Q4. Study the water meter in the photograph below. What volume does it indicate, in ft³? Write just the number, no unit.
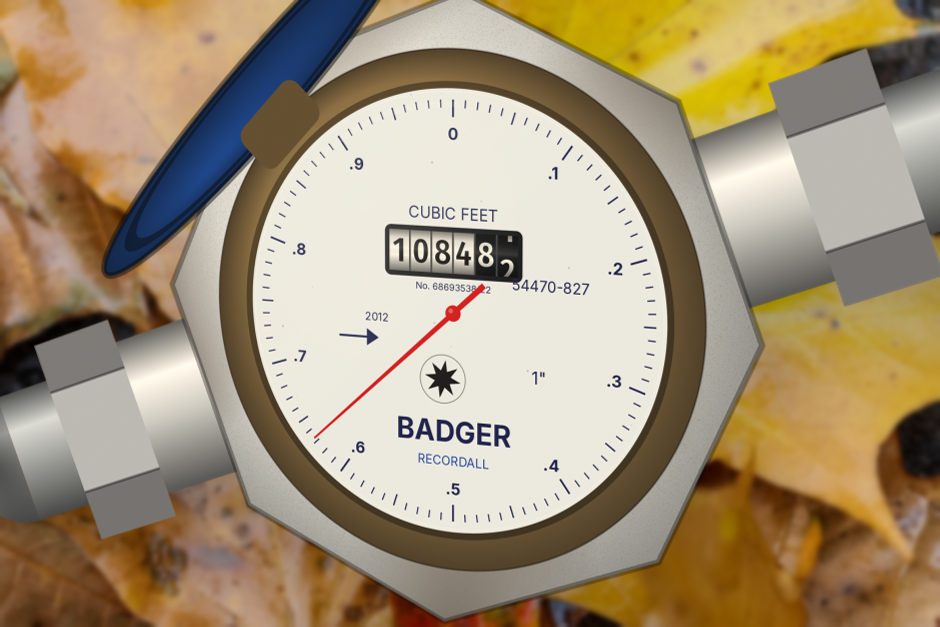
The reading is 108481.63
